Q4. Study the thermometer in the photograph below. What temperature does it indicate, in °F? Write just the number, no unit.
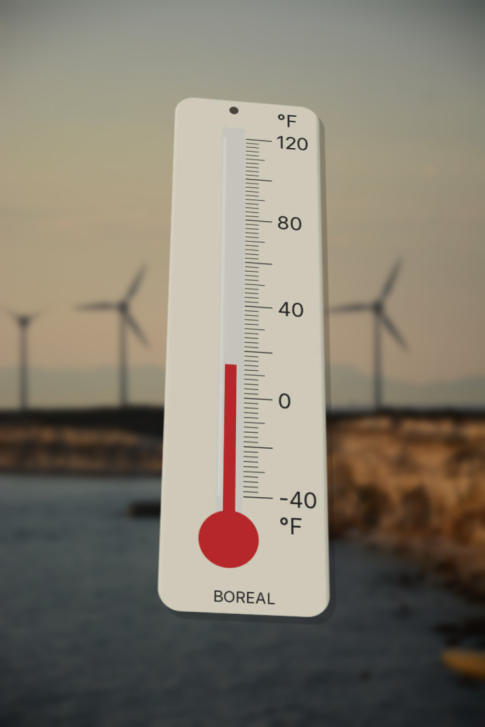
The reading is 14
